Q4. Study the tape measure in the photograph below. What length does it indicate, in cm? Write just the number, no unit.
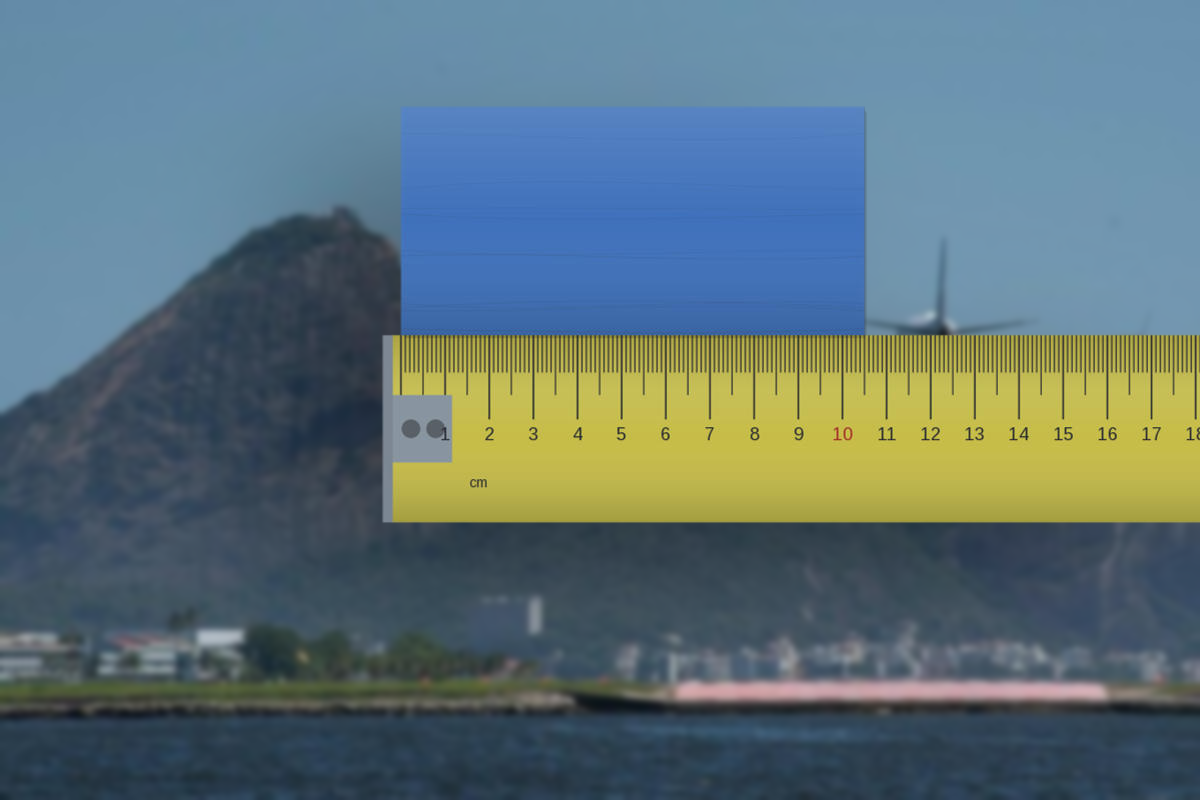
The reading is 10.5
